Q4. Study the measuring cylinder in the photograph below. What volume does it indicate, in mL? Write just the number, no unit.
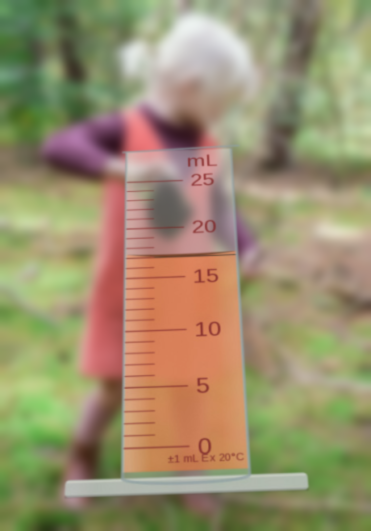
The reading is 17
